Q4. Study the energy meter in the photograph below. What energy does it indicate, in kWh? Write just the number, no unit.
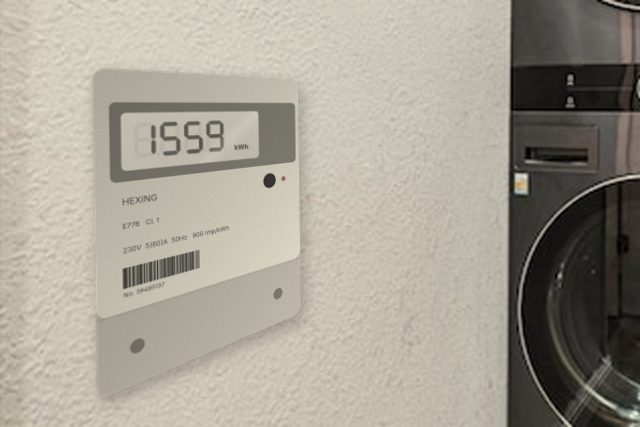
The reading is 1559
